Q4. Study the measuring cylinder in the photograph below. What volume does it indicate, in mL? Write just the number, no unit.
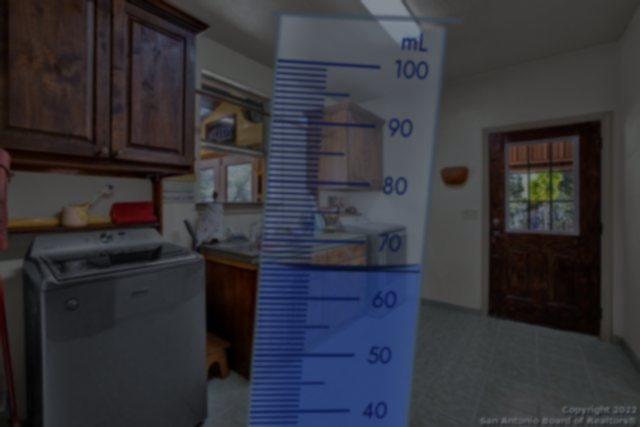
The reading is 65
